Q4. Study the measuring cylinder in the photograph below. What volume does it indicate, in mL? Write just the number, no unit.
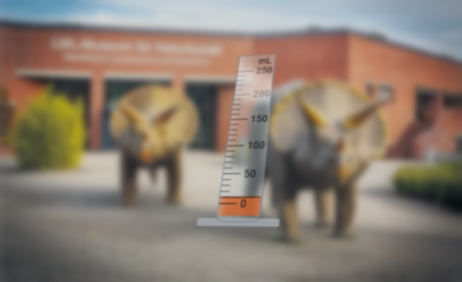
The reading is 10
